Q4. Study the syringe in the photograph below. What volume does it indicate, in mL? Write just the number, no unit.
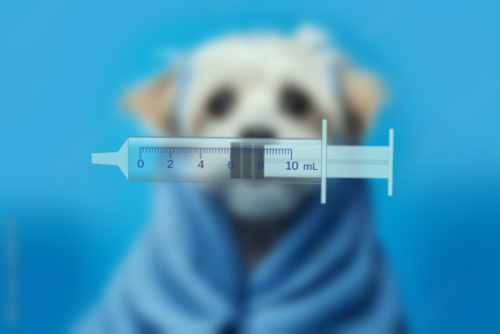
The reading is 6
